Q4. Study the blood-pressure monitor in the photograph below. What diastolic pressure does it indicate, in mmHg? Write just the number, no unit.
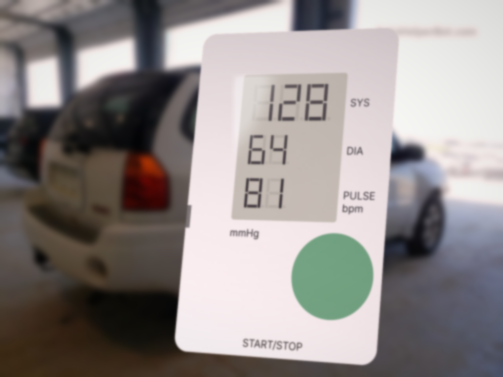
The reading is 64
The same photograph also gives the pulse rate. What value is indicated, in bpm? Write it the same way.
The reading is 81
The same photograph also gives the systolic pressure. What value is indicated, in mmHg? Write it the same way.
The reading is 128
